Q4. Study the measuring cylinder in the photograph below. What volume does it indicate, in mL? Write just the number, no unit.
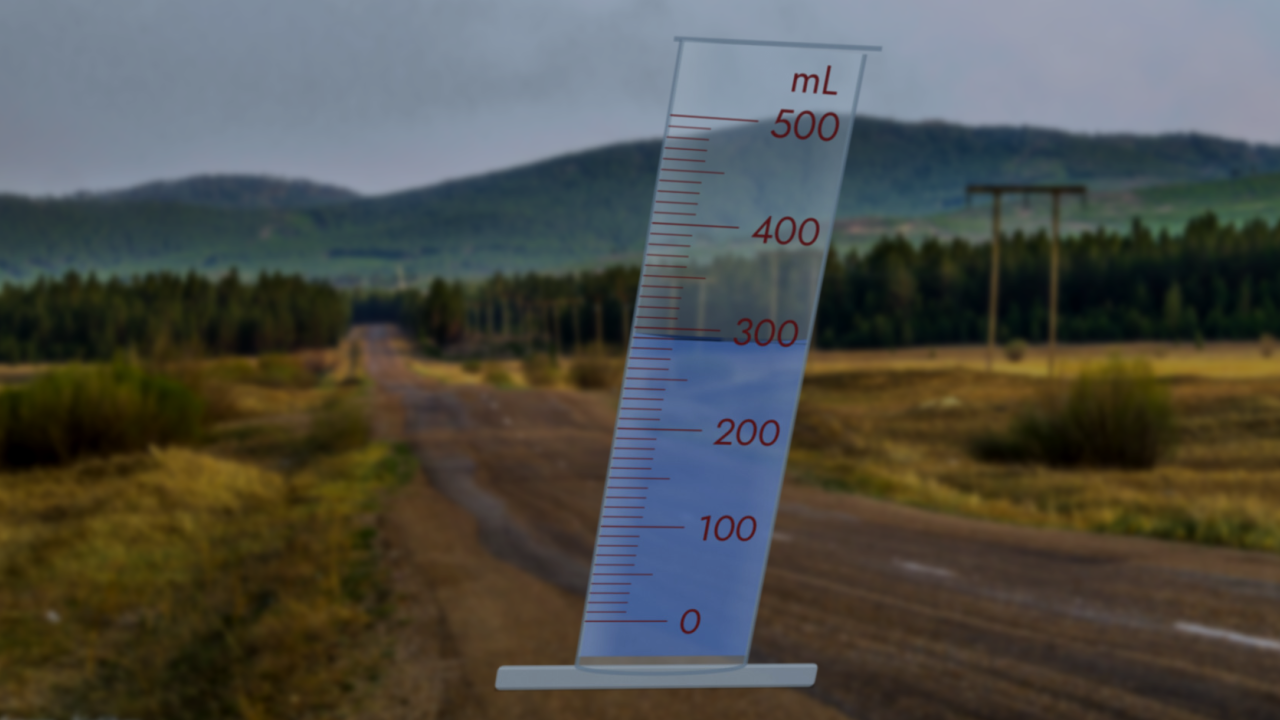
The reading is 290
